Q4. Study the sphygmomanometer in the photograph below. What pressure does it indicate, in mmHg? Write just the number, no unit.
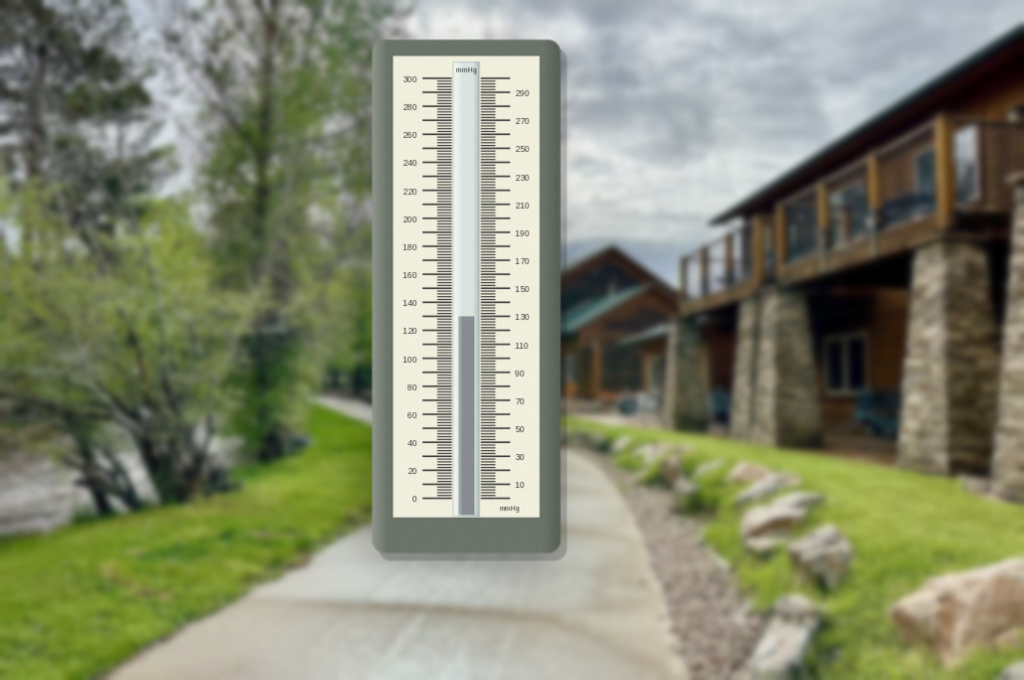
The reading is 130
